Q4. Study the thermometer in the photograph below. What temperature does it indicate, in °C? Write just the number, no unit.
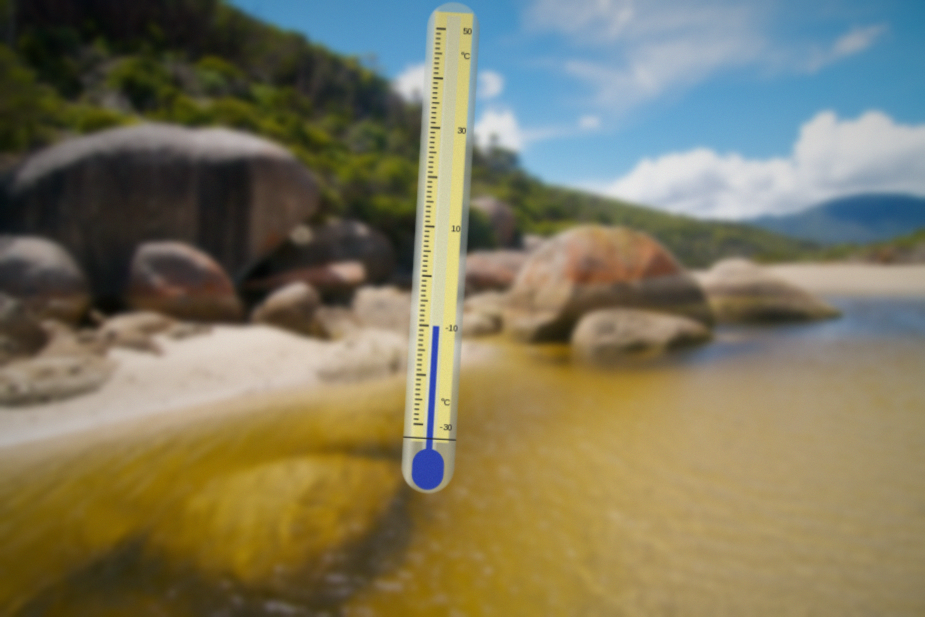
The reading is -10
